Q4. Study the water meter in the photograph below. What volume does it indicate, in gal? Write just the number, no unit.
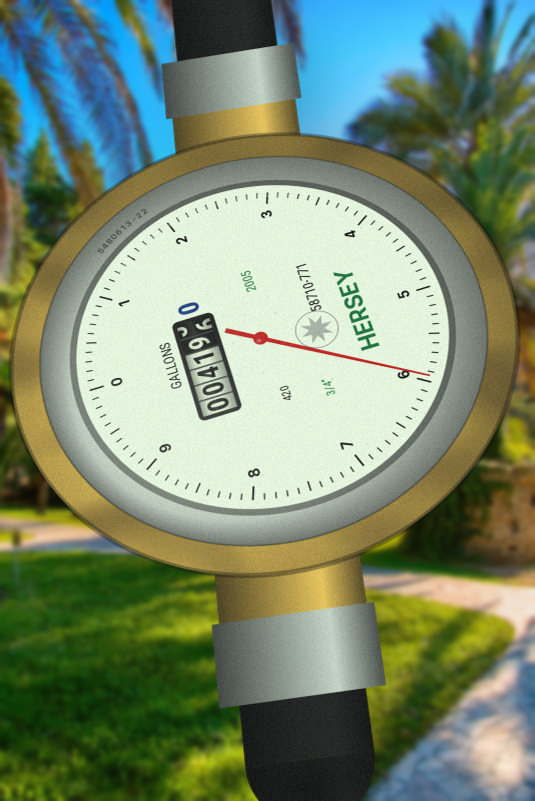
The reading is 41955.9
